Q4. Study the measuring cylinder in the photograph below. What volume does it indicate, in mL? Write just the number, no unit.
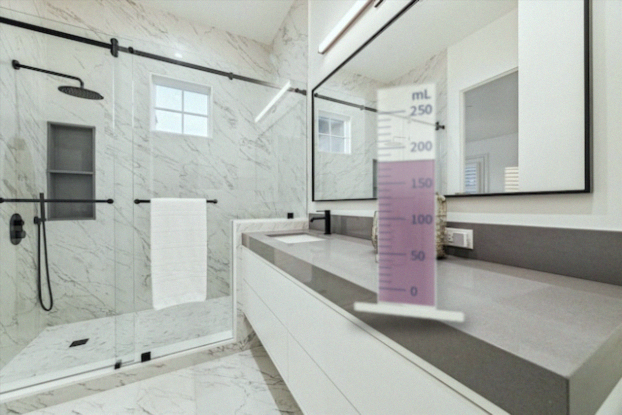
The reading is 180
